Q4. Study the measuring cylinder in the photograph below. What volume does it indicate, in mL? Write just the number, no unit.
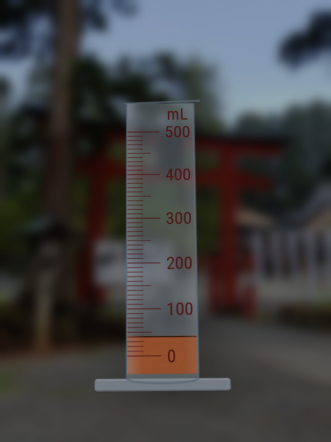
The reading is 40
